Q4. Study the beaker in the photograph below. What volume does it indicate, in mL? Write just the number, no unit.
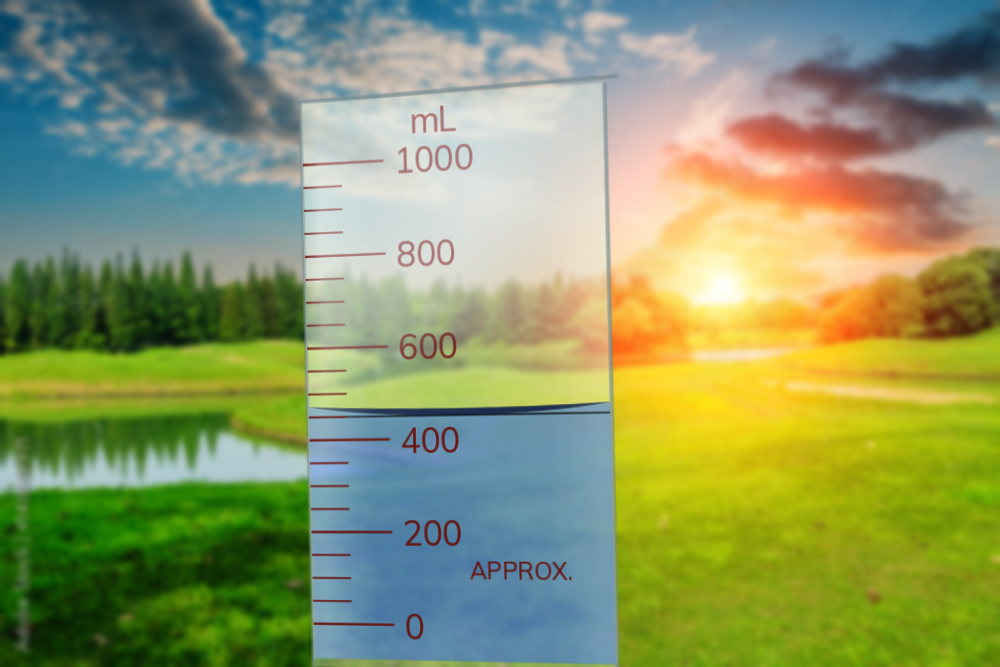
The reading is 450
